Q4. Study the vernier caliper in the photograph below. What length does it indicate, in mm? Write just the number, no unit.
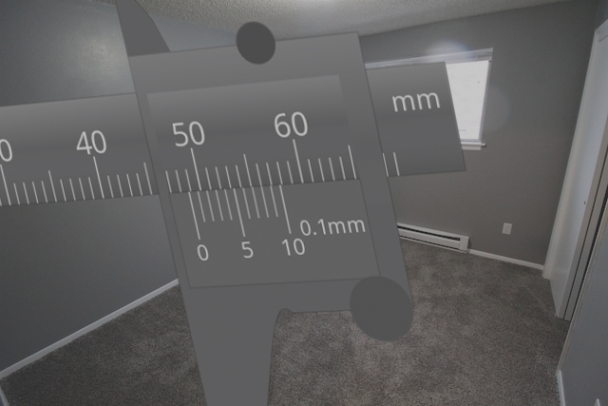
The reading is 48.8
